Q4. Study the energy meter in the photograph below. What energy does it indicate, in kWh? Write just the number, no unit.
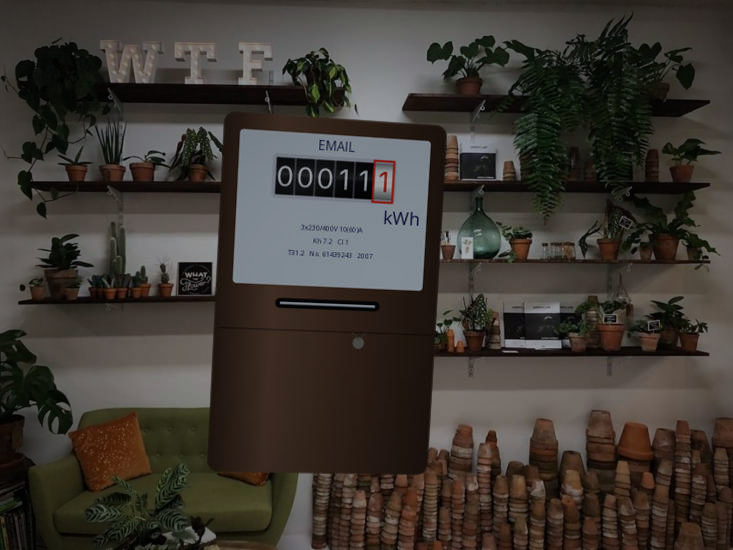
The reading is 11.1
